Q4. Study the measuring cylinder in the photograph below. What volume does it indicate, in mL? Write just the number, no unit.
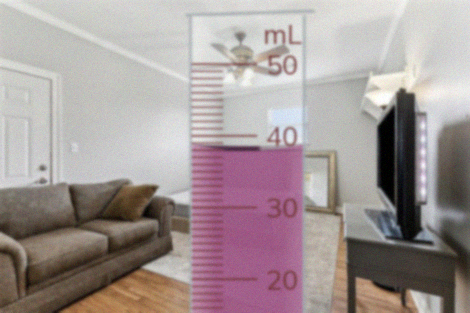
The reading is 38
